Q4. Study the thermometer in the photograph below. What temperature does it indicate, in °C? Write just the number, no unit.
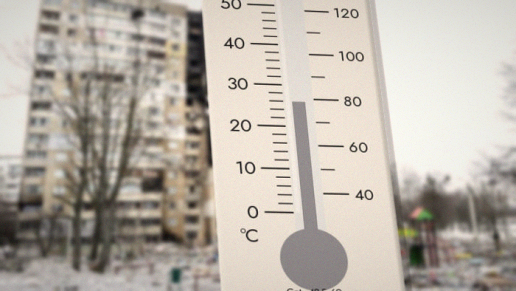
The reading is 26
